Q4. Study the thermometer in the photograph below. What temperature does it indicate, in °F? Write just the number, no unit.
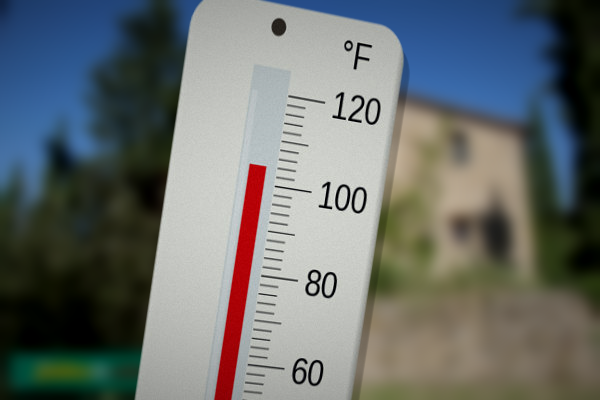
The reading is 104
